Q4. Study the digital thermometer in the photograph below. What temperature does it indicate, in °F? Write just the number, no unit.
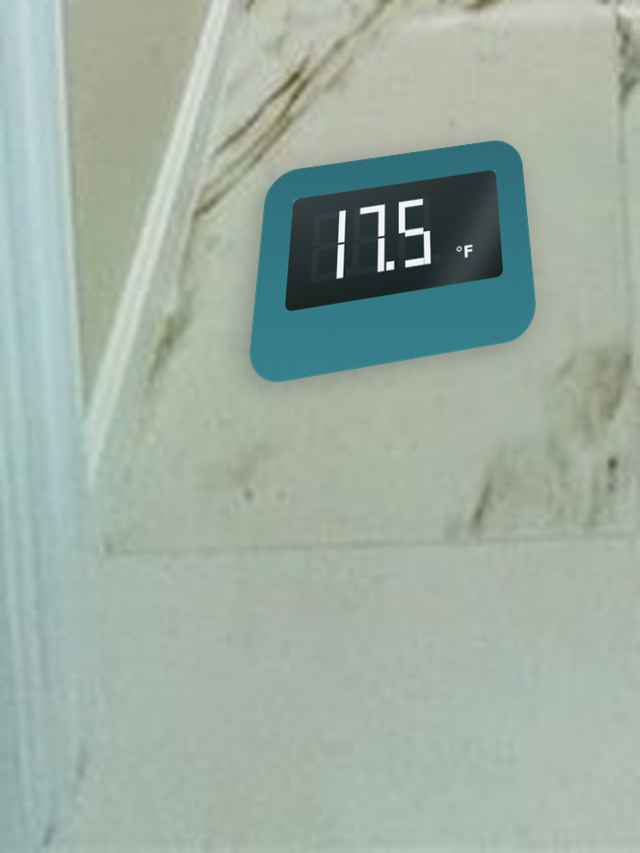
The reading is 17.5
